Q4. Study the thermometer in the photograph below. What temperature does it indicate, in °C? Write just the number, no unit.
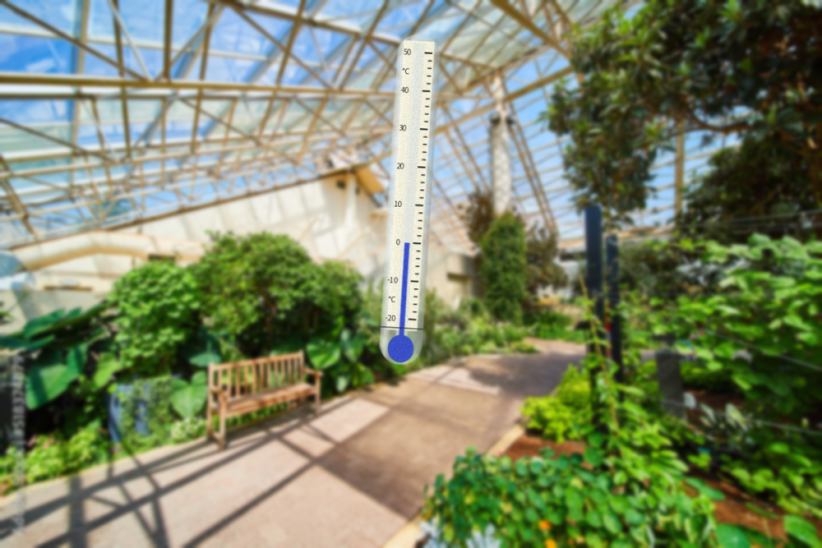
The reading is 0
